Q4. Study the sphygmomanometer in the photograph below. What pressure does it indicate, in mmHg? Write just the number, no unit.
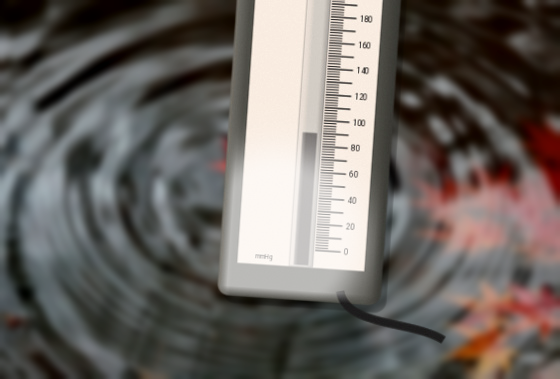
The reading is 90
